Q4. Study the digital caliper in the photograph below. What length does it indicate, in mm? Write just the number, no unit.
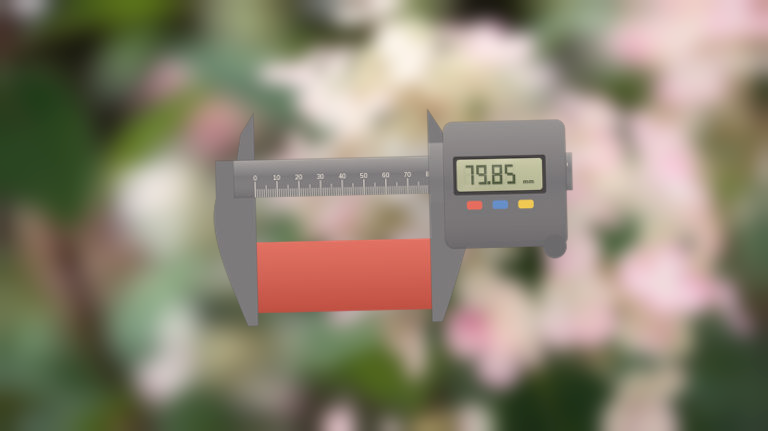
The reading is 79.85
